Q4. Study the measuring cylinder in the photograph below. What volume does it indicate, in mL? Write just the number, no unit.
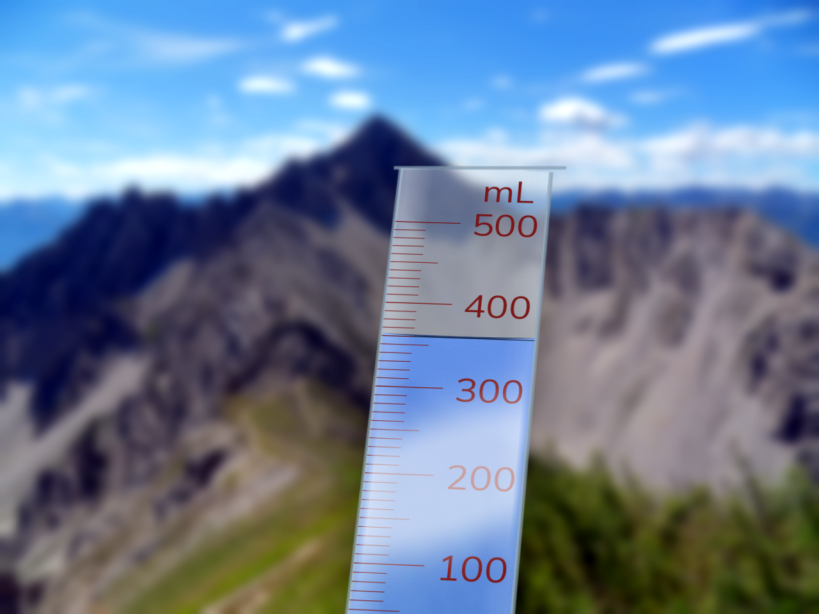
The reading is 360
